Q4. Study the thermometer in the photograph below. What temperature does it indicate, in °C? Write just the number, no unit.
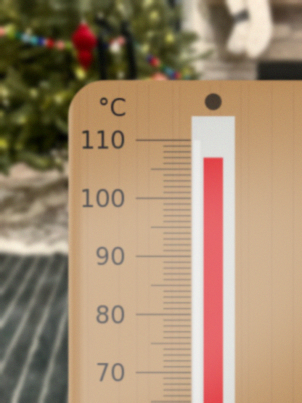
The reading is 107
